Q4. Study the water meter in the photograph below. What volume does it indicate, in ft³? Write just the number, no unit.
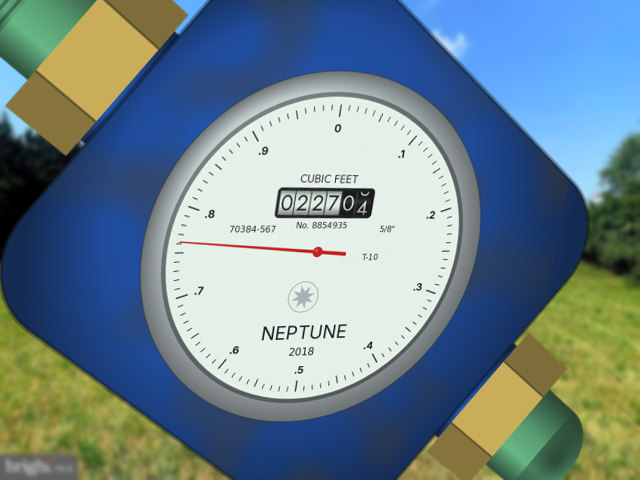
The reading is 22703.76
